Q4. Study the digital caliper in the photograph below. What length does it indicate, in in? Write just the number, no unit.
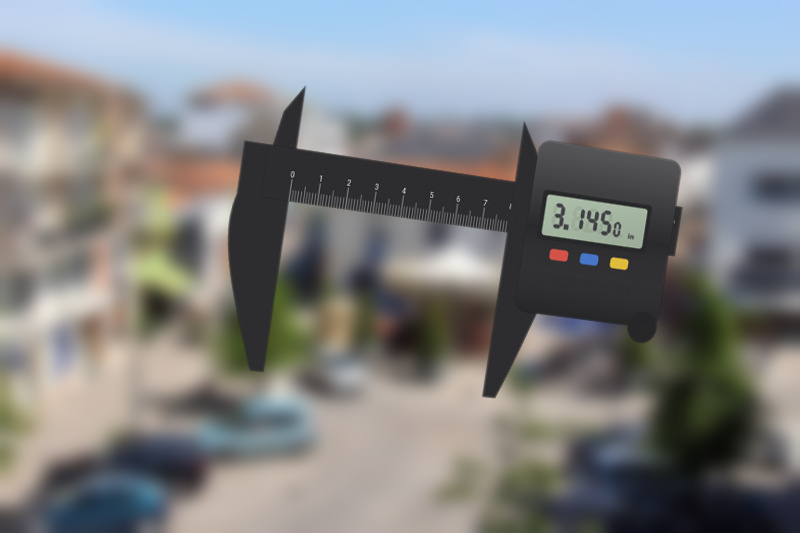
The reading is 3.1450
